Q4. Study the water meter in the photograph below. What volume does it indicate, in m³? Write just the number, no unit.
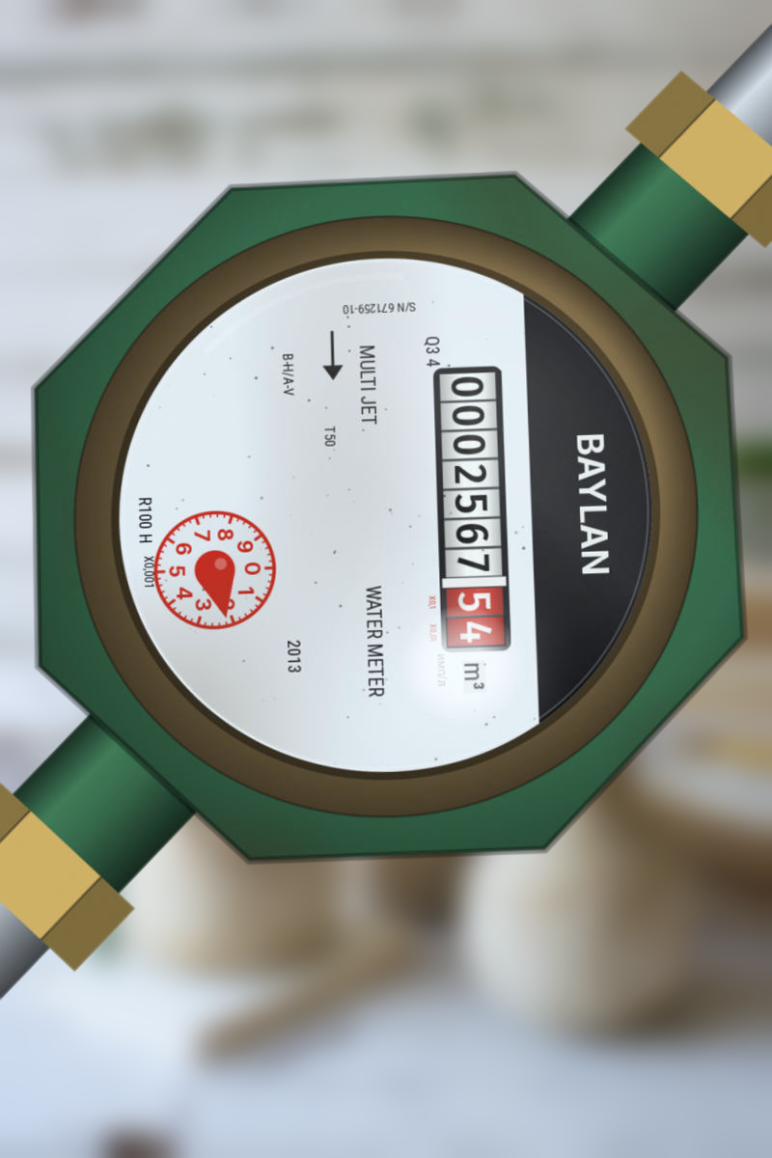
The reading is 2567.542
